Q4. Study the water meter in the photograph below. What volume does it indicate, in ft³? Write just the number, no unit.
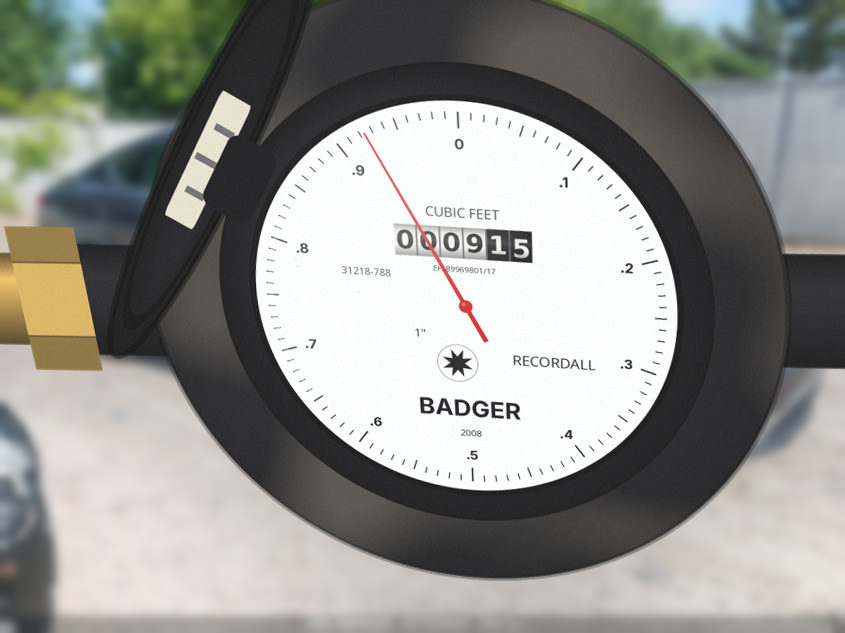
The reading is 914.92
